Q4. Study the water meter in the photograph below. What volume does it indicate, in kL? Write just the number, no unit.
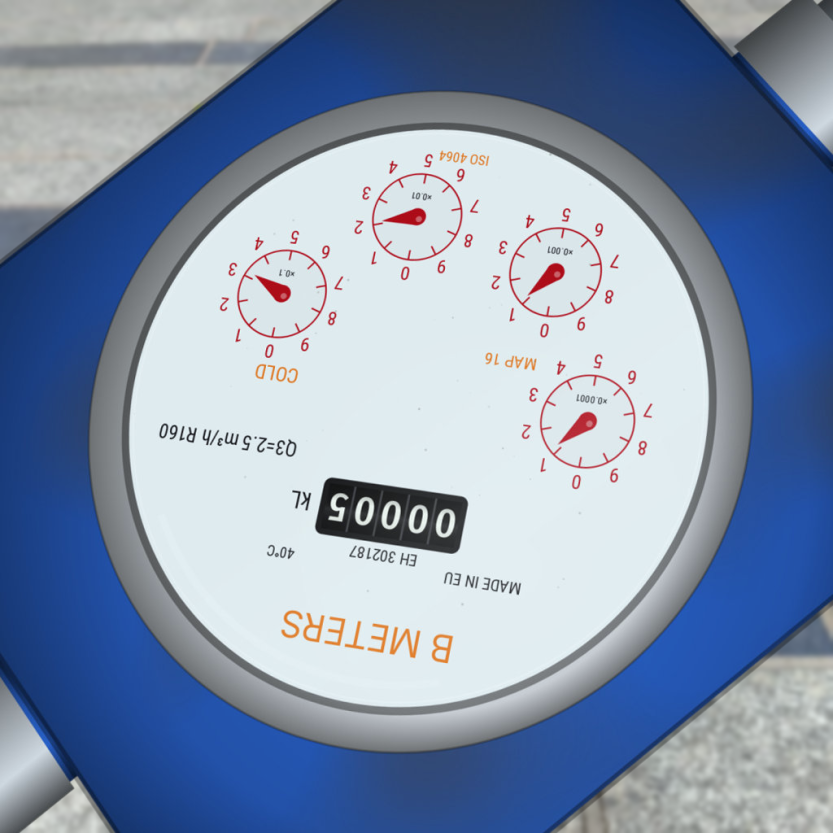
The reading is 5.3211
